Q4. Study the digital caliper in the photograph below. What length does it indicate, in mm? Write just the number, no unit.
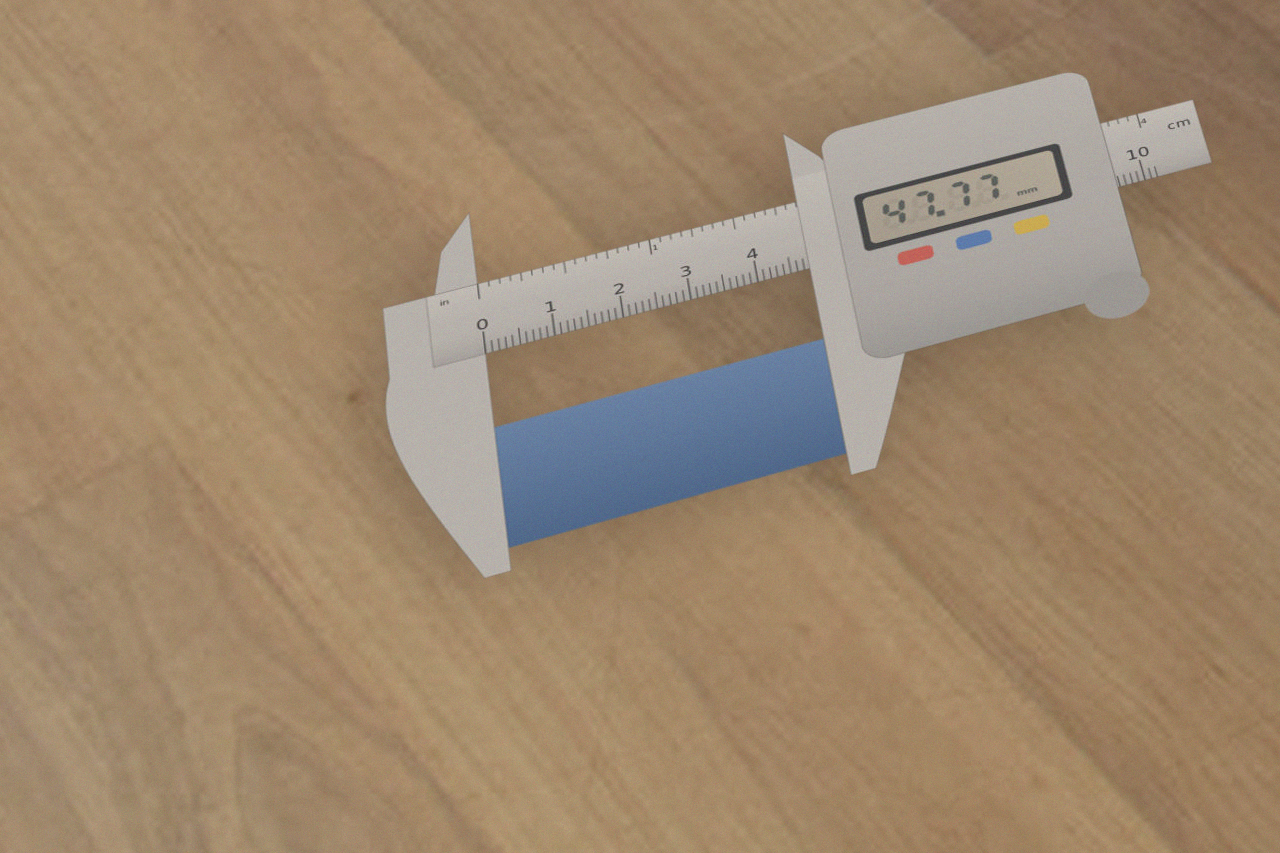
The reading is 47.77
